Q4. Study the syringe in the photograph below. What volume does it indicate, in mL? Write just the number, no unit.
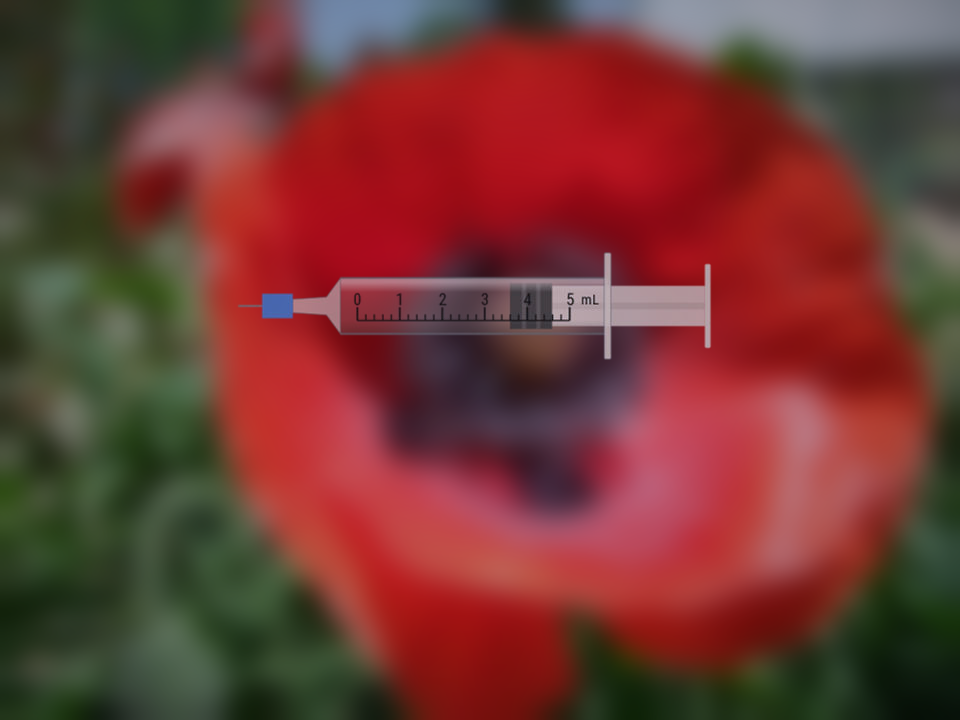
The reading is 3.6
